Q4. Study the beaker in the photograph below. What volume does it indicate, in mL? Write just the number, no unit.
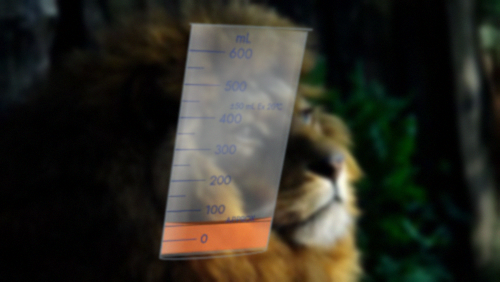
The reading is 50
